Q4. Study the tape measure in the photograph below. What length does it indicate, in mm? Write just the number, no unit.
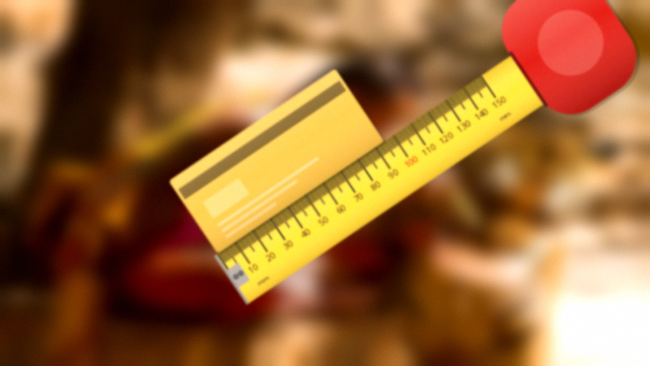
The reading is 95
